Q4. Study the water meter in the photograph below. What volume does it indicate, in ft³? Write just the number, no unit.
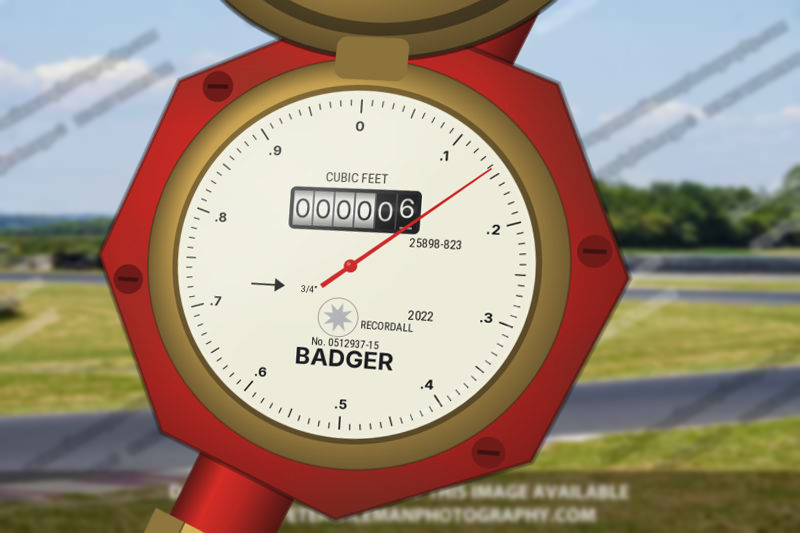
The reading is 6.14
